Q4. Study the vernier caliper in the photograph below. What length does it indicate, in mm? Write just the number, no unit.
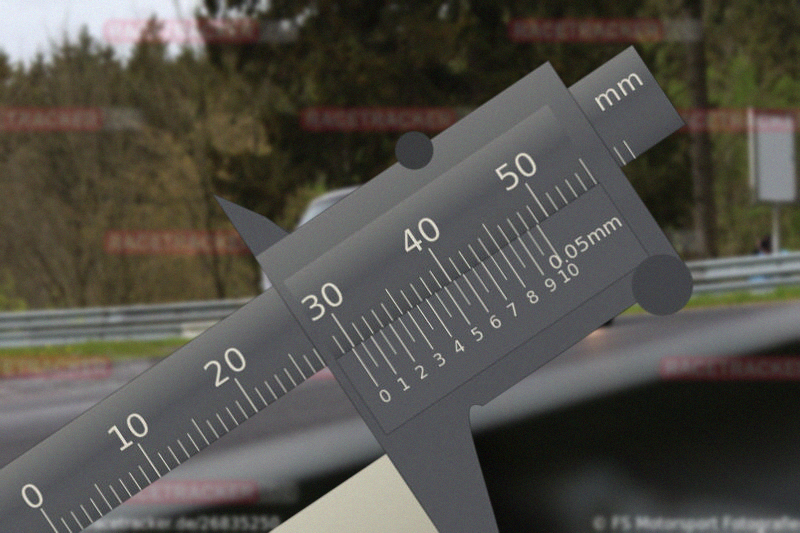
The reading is 29.8
